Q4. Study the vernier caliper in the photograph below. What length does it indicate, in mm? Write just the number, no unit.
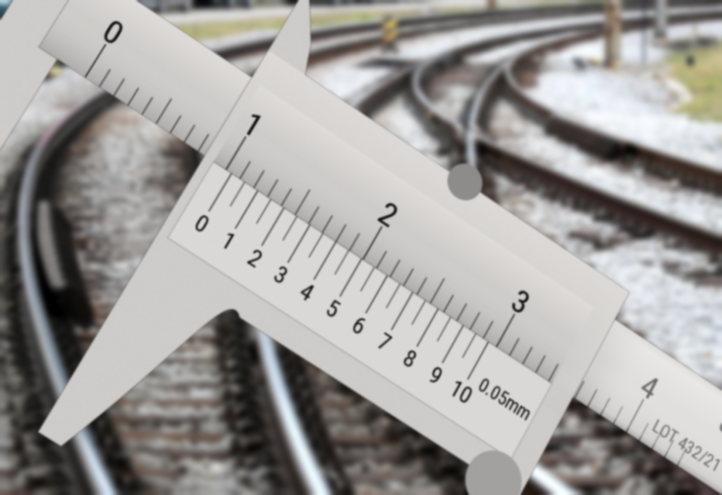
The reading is 10.4
